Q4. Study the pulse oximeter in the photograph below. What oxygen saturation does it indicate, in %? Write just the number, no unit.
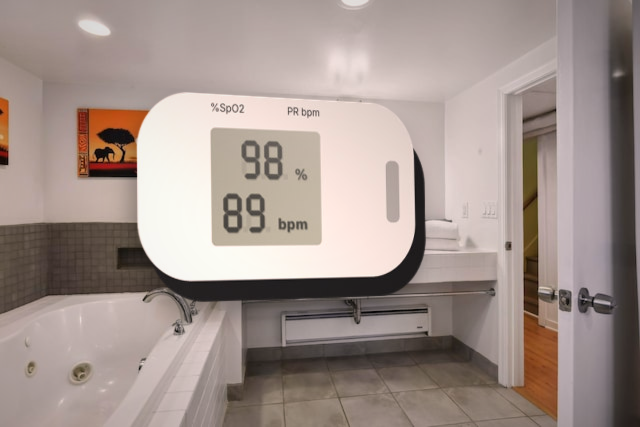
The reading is 98
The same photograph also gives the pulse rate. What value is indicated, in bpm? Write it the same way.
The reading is 89
